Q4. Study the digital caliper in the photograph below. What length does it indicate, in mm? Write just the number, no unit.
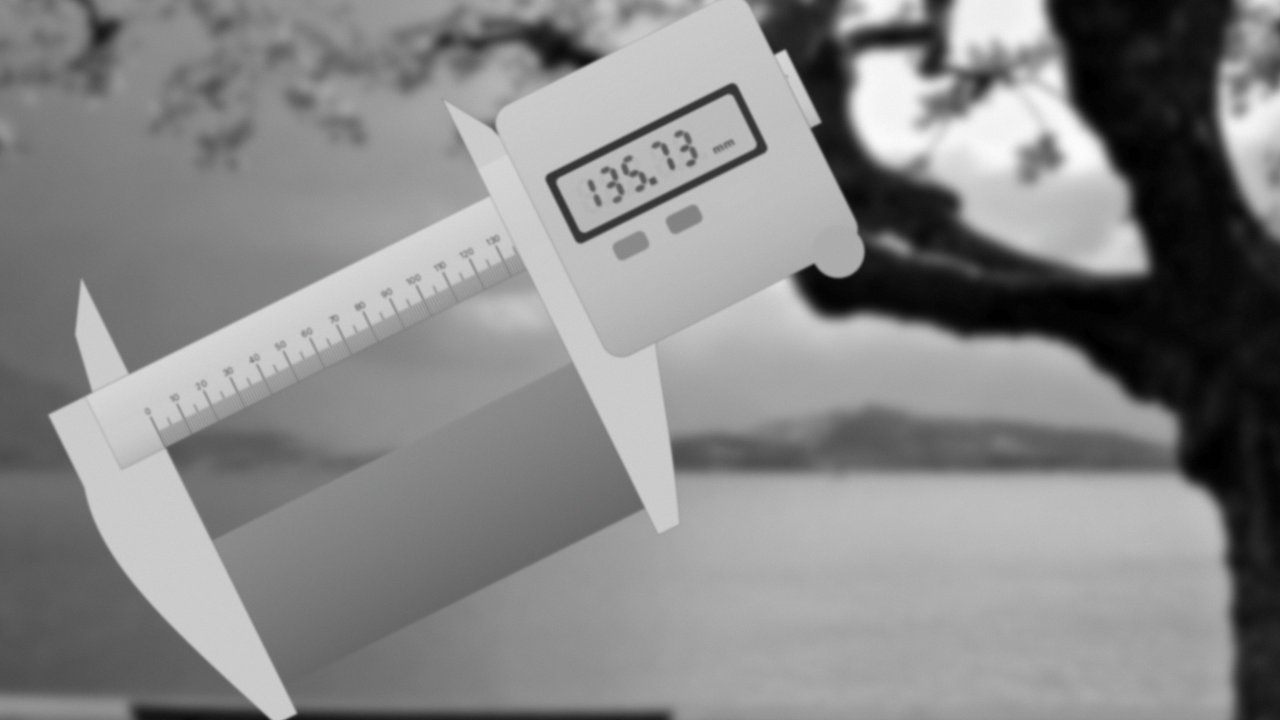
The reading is 135.73
